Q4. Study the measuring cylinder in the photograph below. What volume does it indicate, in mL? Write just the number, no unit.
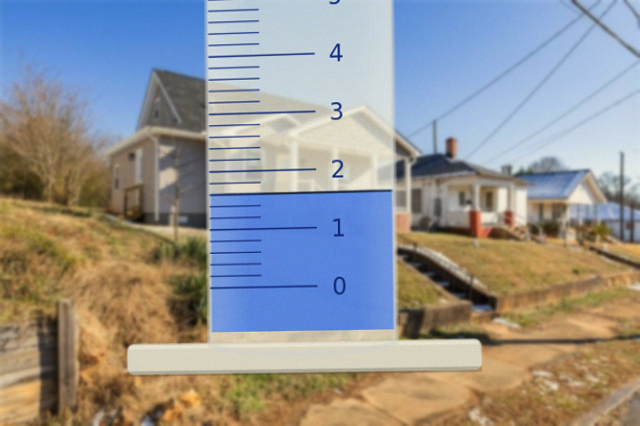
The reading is 1.6
